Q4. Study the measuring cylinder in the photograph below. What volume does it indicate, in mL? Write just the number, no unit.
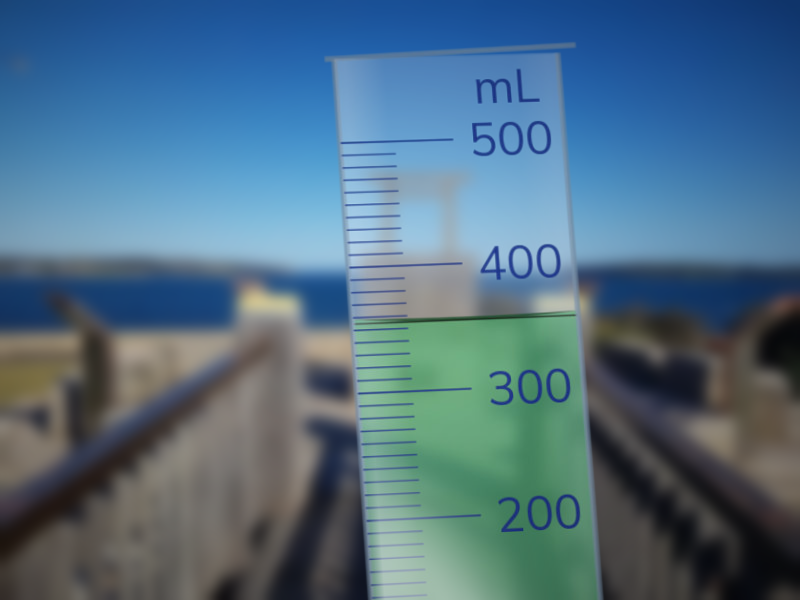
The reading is 355
